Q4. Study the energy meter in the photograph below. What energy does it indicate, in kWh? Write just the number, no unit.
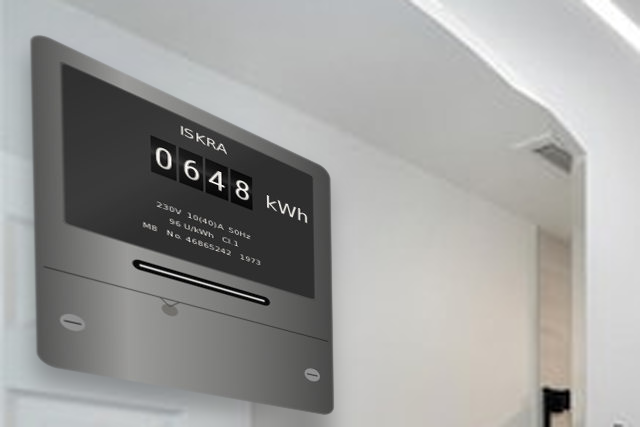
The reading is 648
